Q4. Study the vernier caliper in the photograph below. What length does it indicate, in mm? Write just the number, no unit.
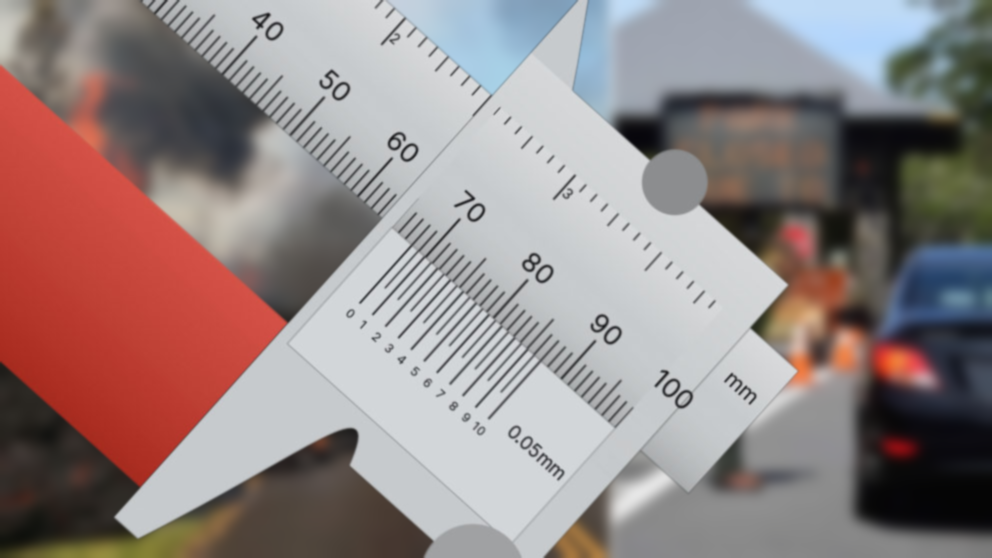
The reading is 68.0
